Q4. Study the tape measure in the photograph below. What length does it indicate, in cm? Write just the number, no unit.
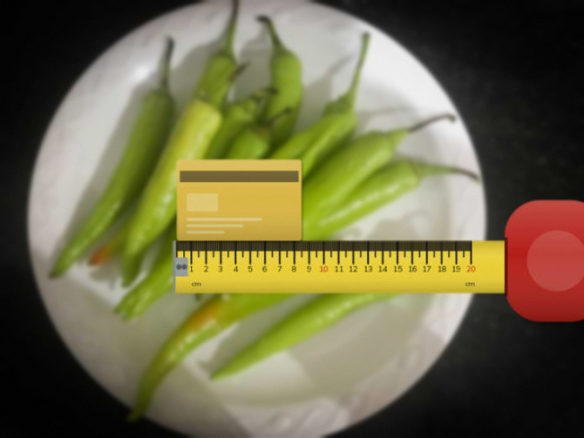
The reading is 8.5
